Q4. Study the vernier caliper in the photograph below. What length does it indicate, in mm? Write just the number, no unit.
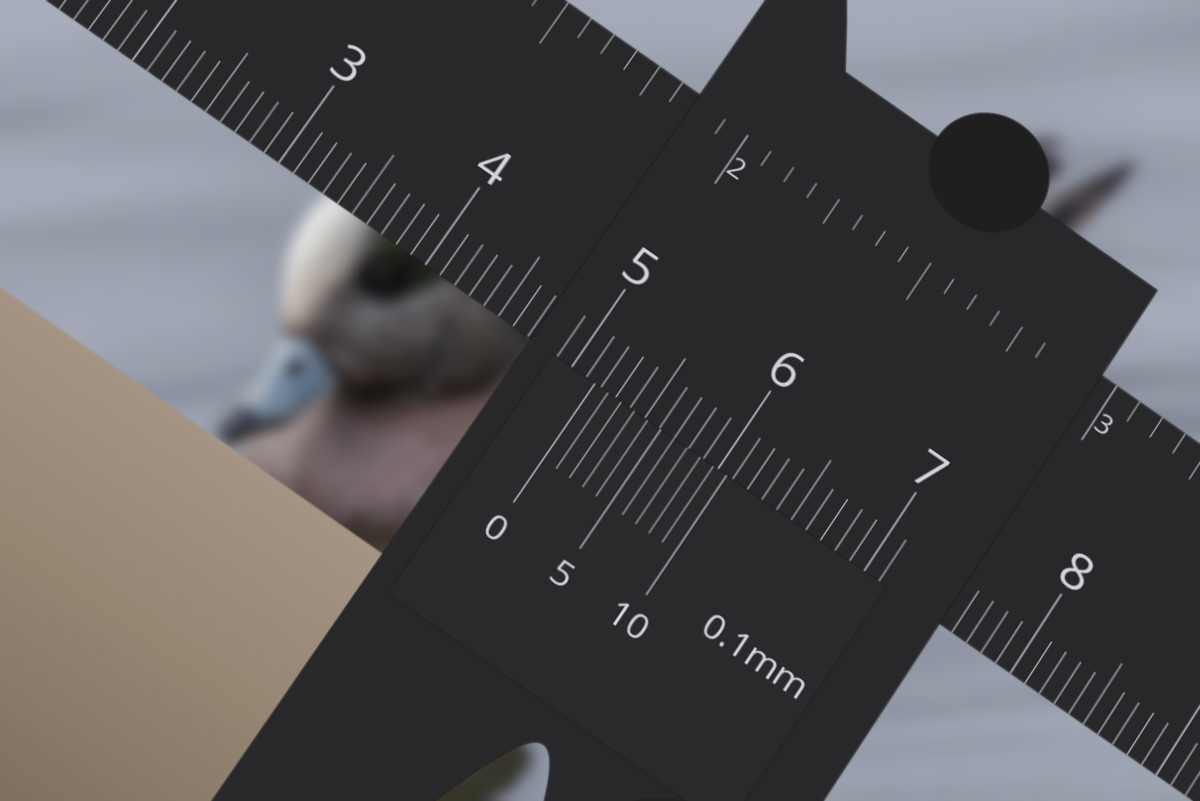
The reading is 51.6
